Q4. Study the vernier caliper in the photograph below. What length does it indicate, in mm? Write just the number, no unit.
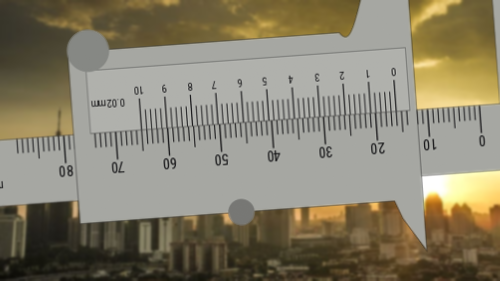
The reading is 16.0
